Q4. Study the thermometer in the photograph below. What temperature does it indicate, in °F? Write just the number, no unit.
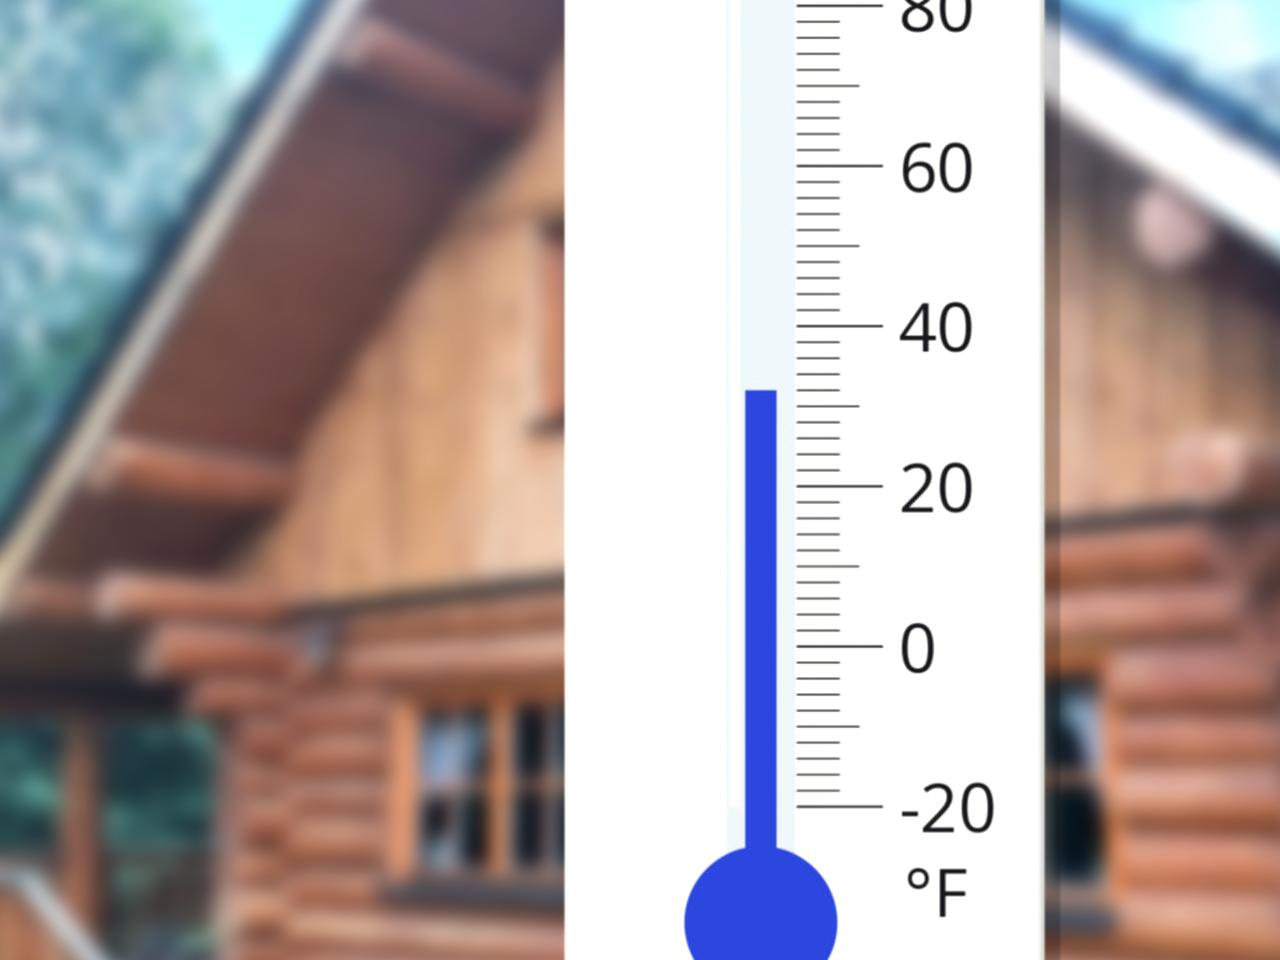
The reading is 32
